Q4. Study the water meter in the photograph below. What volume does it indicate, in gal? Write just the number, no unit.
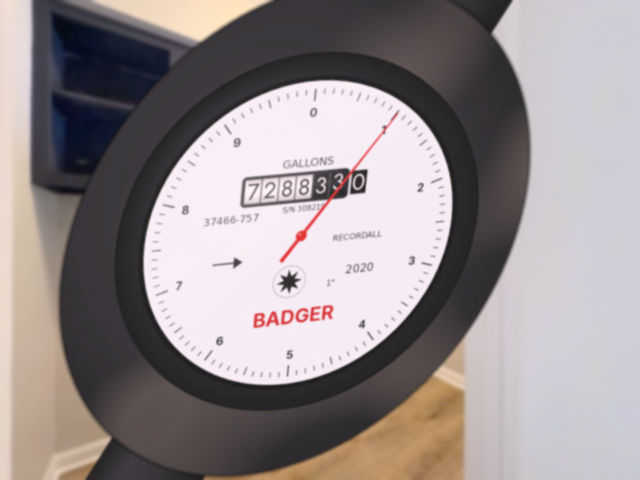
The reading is 7288331.0
